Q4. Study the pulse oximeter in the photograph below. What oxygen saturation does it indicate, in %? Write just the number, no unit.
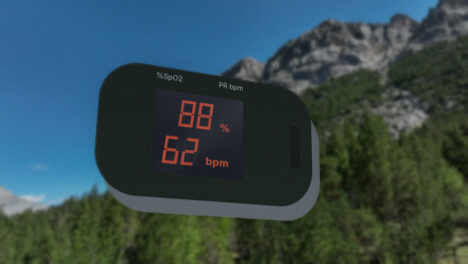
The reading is 88
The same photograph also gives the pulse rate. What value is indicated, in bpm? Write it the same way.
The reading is 62
